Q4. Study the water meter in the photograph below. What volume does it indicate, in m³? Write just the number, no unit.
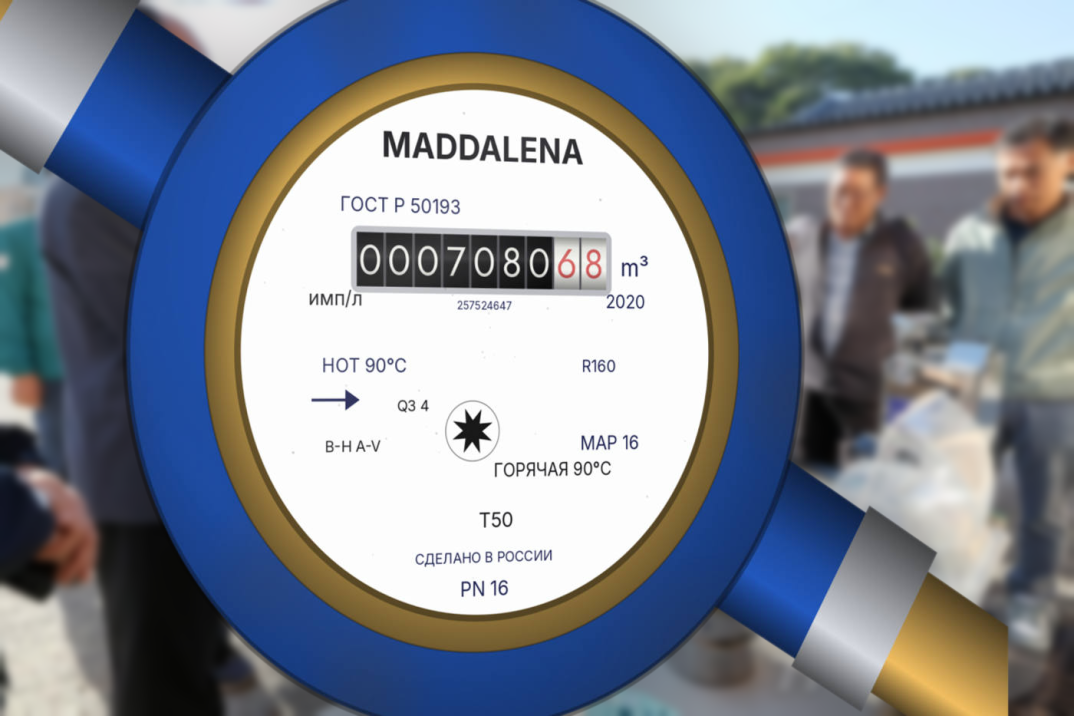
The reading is 7080.68
